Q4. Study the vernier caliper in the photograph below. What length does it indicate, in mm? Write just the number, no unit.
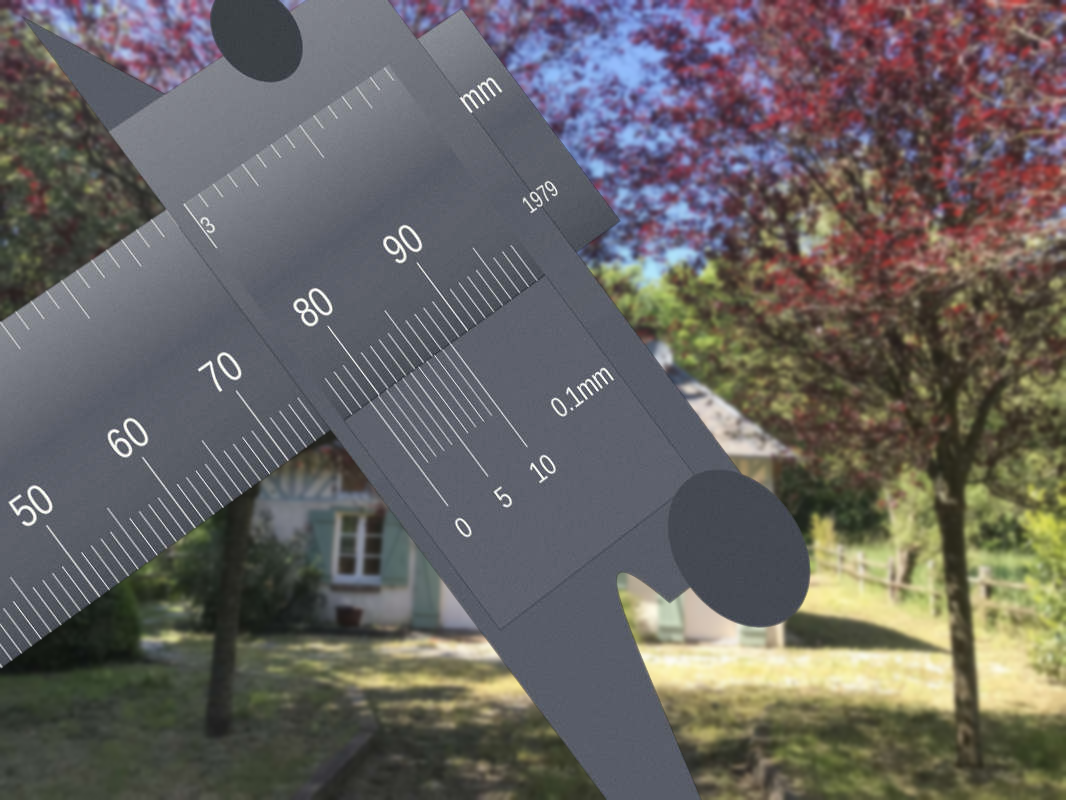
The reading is 79.0
